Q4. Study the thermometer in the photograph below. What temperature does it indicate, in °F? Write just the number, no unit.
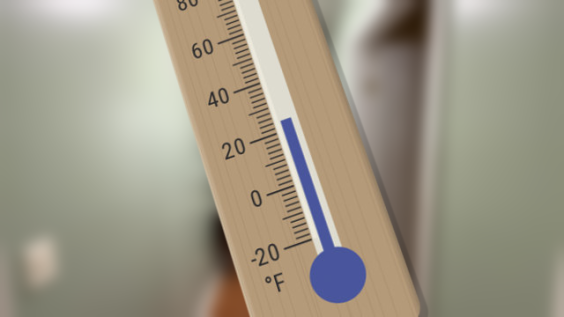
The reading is 24
